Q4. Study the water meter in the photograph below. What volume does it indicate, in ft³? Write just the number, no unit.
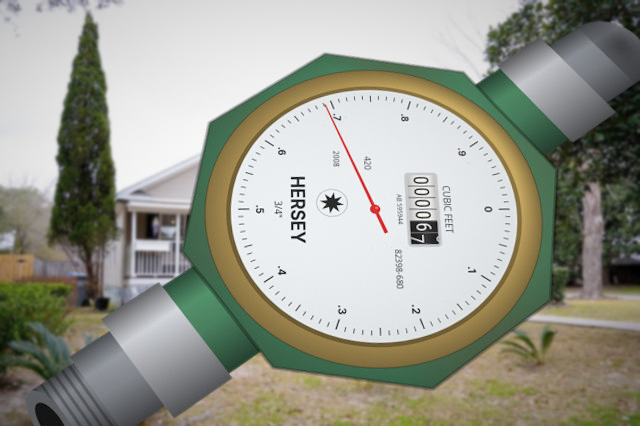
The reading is 66.69
